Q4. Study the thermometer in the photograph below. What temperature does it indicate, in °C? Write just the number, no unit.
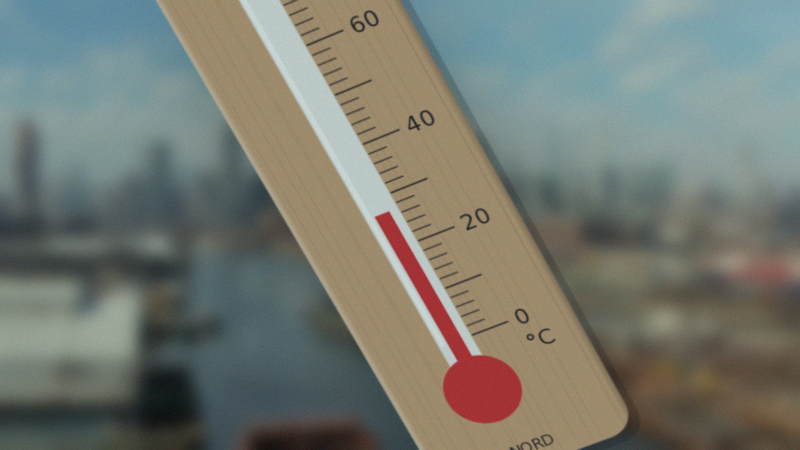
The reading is 27
